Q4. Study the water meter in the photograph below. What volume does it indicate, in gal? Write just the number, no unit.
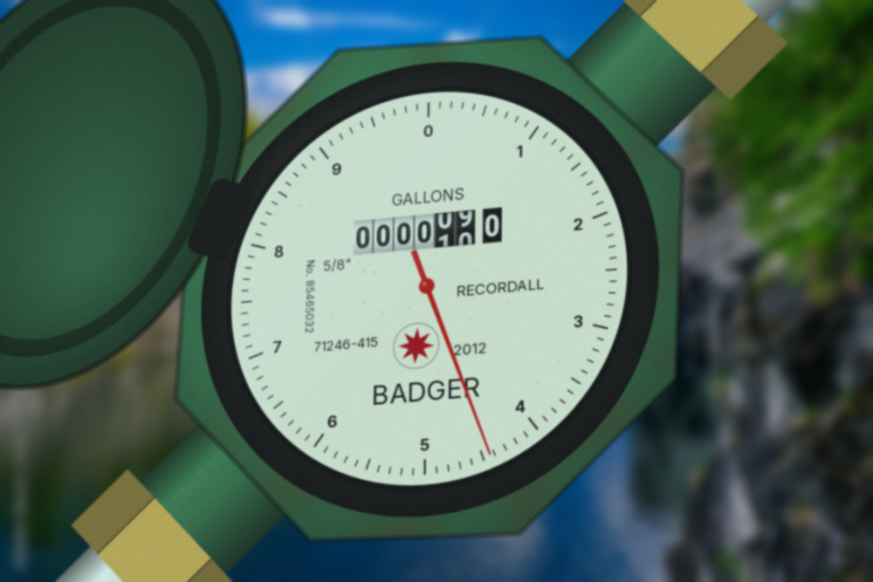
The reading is 94.4
